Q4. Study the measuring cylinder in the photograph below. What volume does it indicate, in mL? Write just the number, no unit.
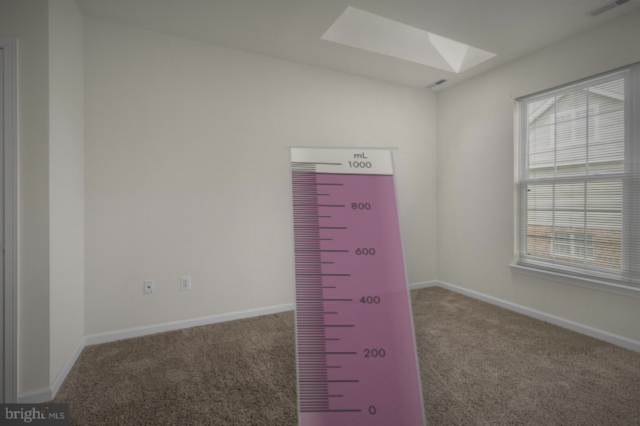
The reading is 950
